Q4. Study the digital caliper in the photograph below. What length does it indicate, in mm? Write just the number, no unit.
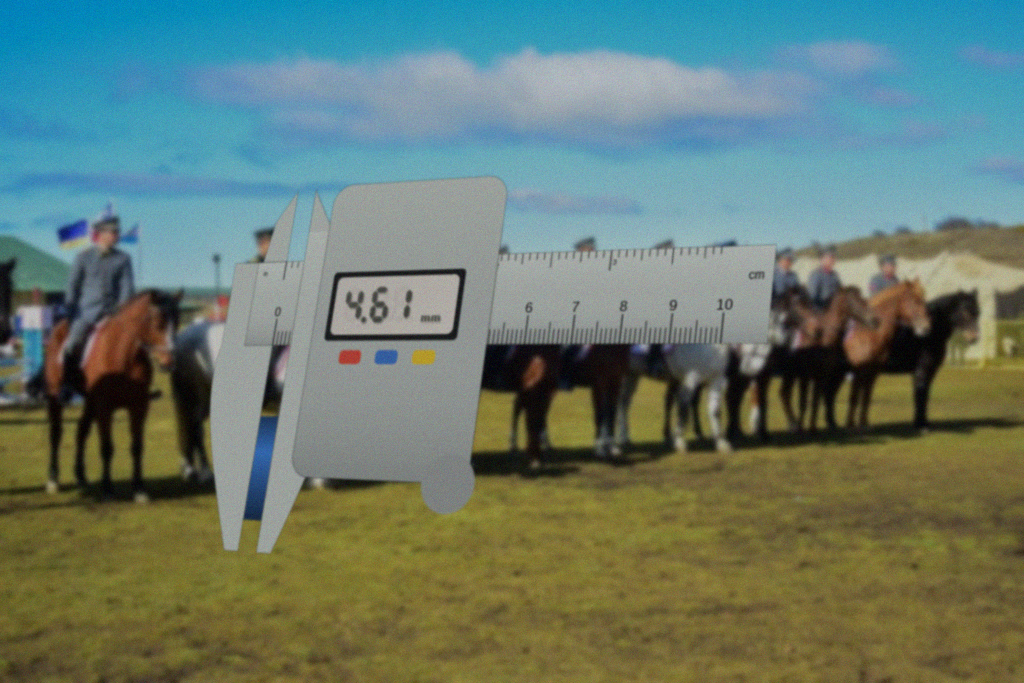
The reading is 4.61
